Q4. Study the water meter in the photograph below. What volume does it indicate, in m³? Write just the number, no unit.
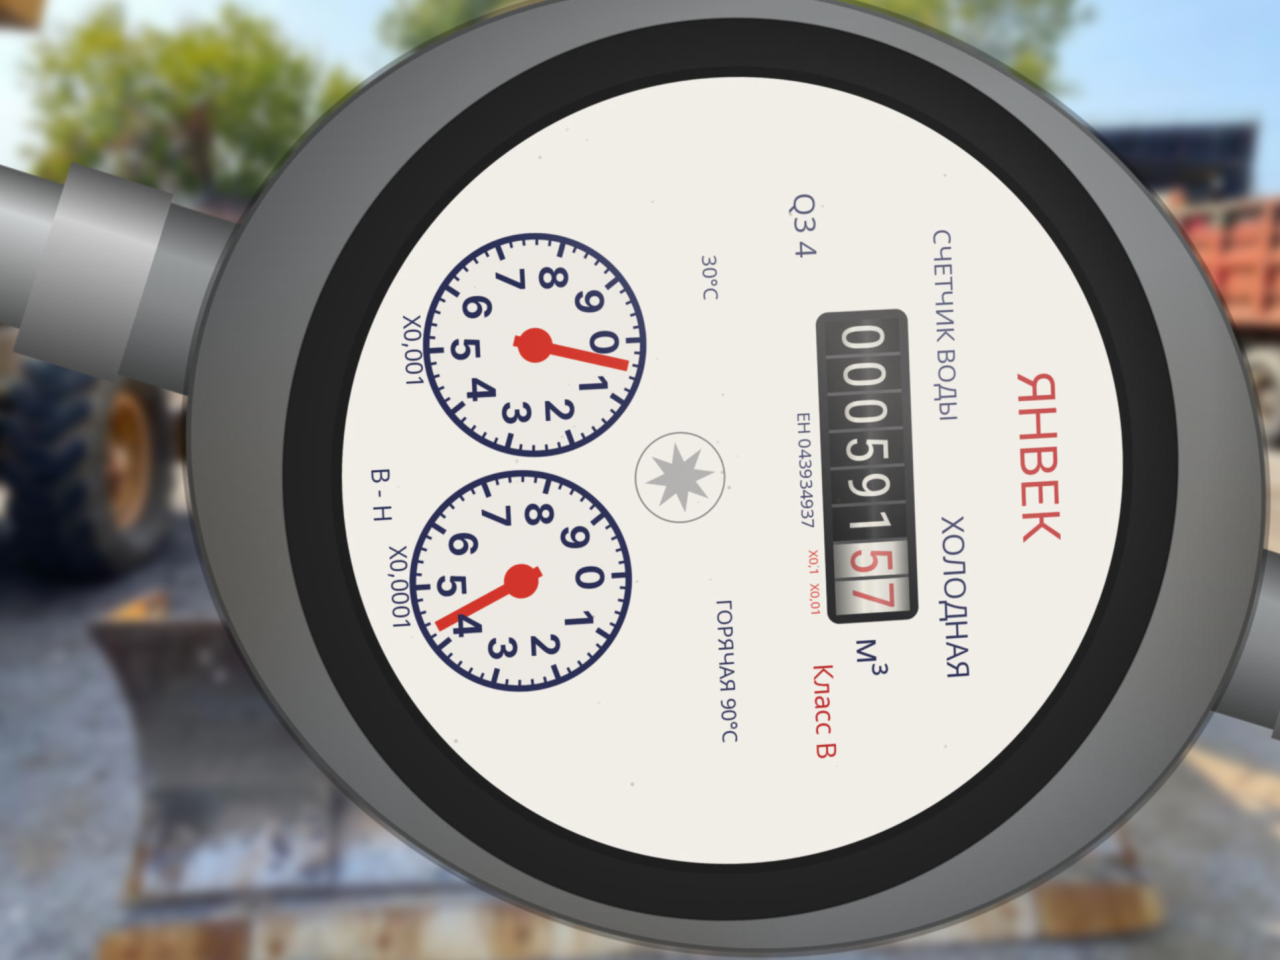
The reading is 591.5704
